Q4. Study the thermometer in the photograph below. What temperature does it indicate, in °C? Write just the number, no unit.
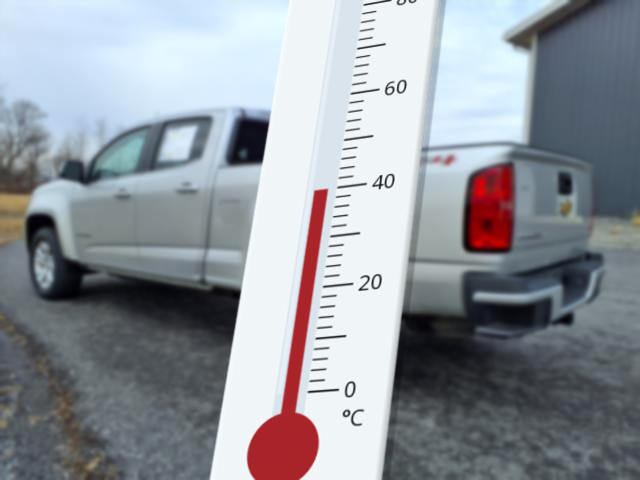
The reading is 40
